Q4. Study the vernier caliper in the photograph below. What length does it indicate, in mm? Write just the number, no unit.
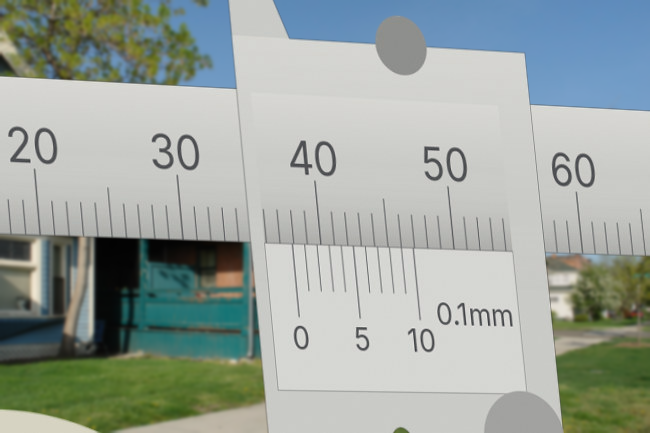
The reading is 37.9
